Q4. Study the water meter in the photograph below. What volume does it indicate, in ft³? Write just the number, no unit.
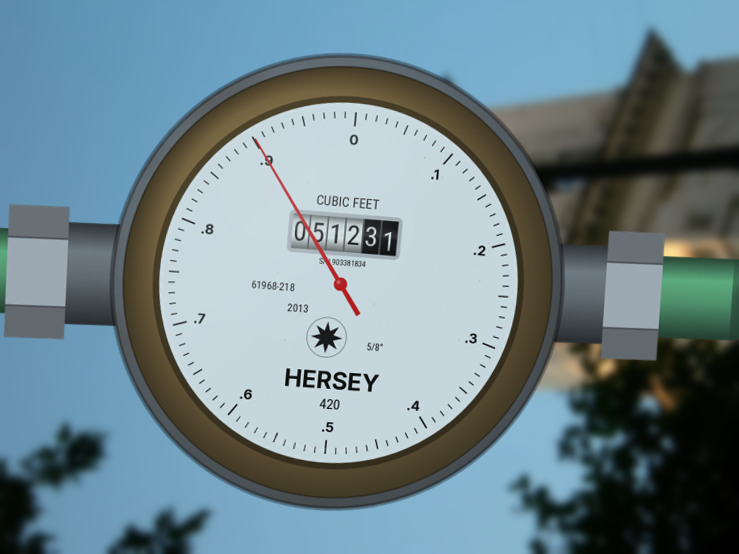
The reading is 51230.90
